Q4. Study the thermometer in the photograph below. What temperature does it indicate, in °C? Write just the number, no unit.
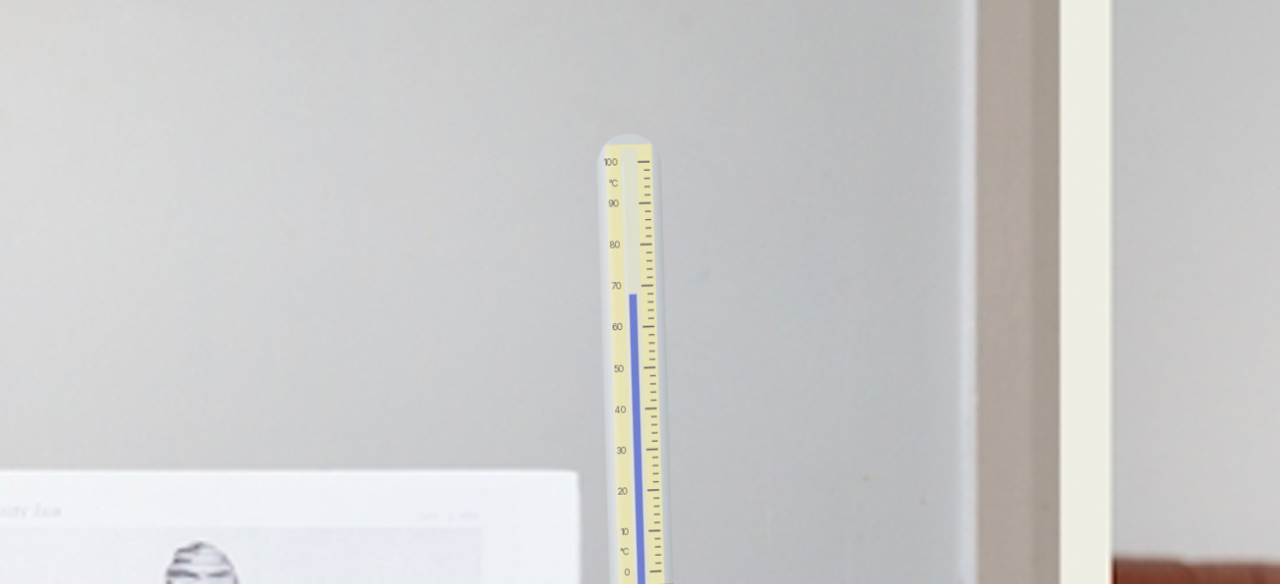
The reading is 68
